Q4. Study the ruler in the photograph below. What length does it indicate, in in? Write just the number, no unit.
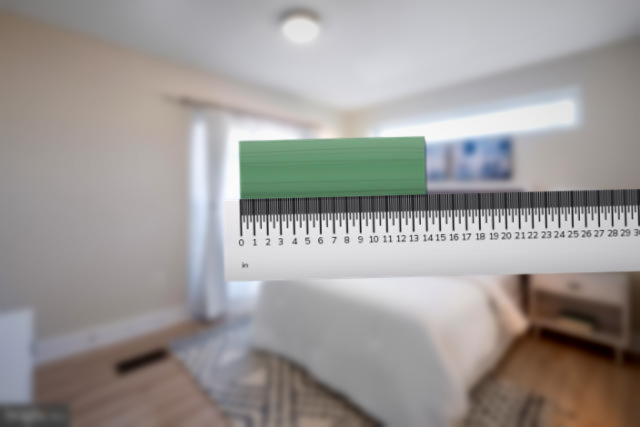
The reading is 14
